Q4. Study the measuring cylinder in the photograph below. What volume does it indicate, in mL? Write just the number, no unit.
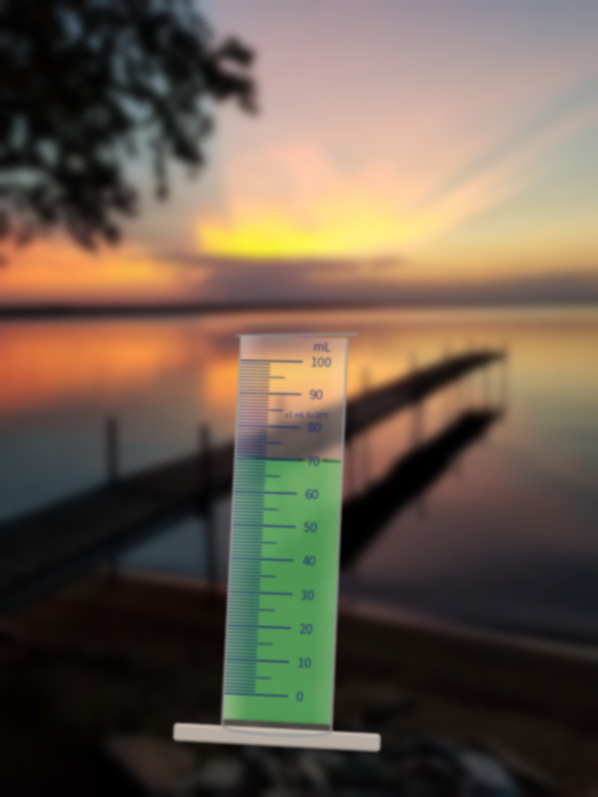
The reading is 70
